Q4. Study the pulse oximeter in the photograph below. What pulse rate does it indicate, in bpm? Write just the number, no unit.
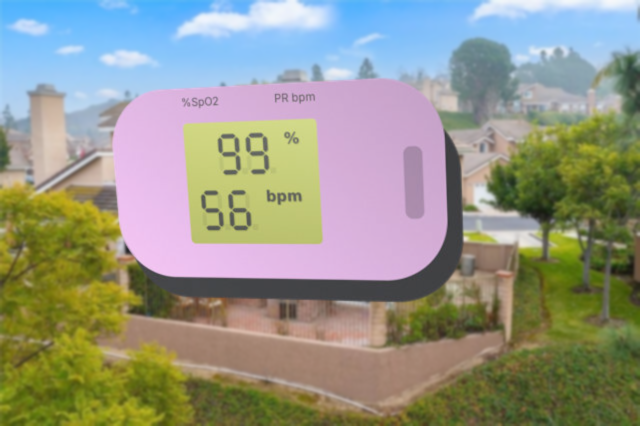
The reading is 56
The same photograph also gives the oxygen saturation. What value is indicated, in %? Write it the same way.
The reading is 99
